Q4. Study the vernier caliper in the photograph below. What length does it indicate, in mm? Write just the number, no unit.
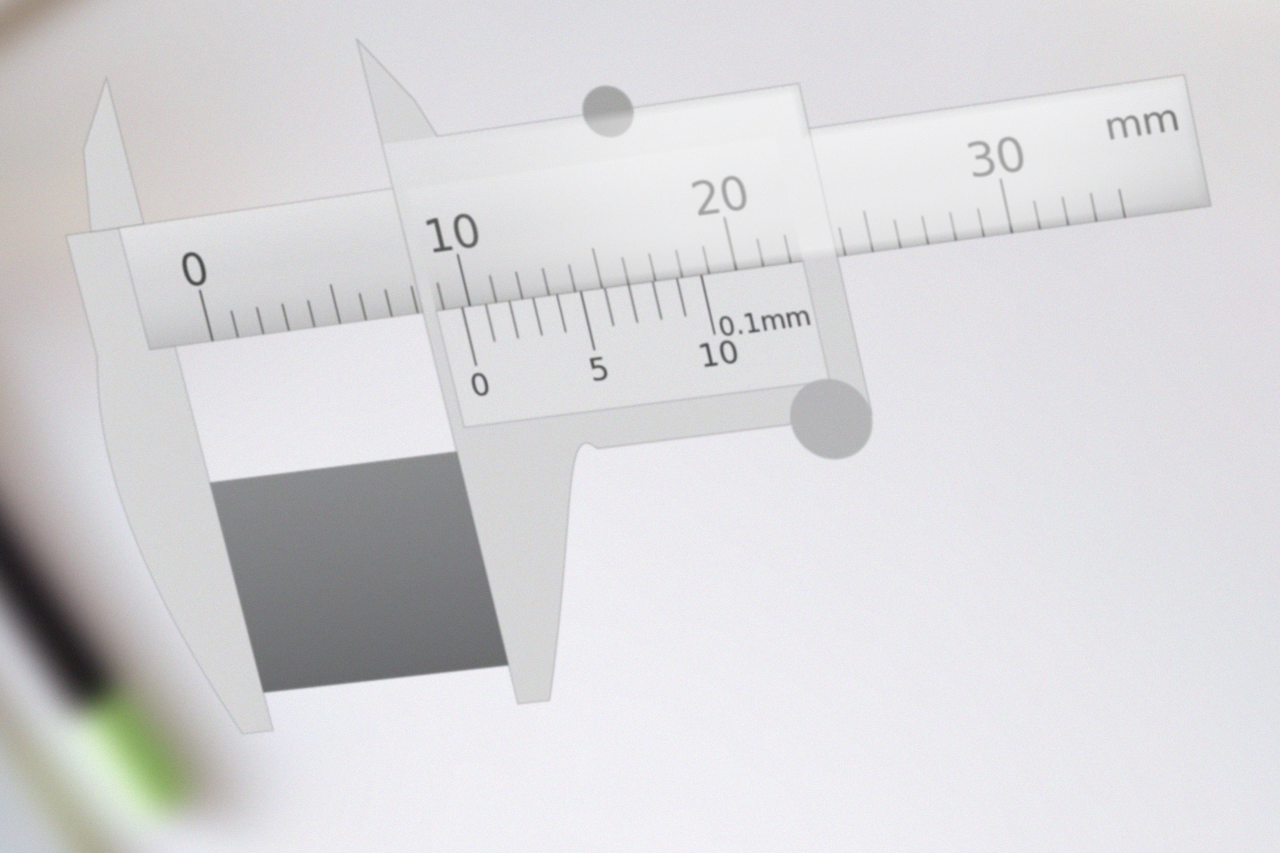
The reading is 9.7
